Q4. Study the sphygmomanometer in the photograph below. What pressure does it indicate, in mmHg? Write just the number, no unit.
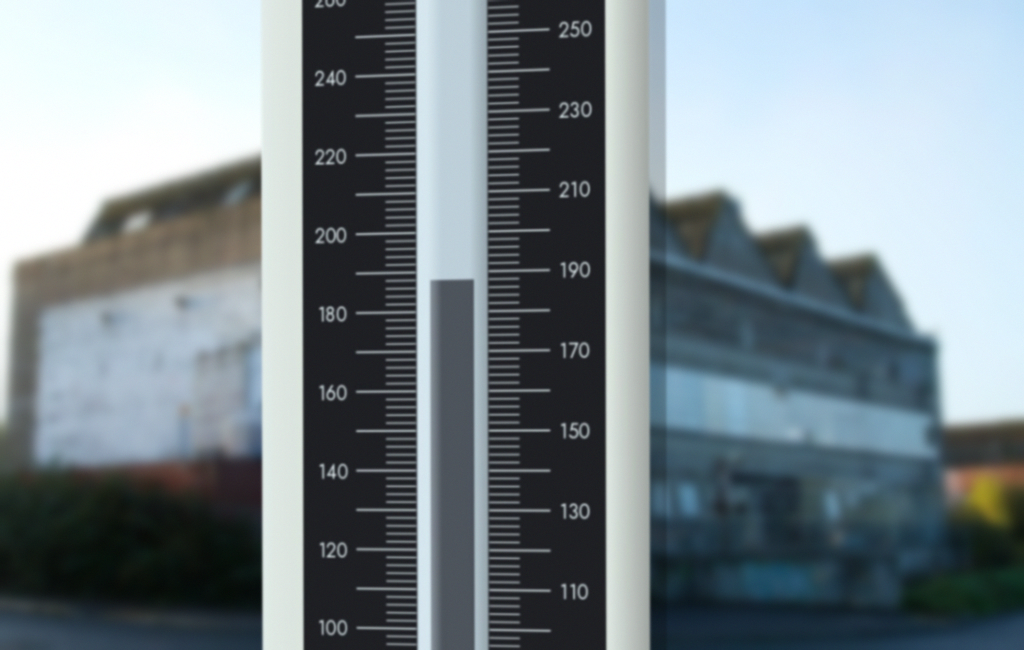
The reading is 188
